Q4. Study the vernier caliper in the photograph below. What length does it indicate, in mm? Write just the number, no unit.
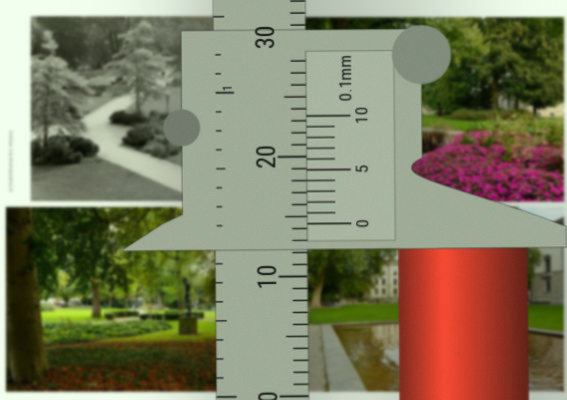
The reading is 14.4
